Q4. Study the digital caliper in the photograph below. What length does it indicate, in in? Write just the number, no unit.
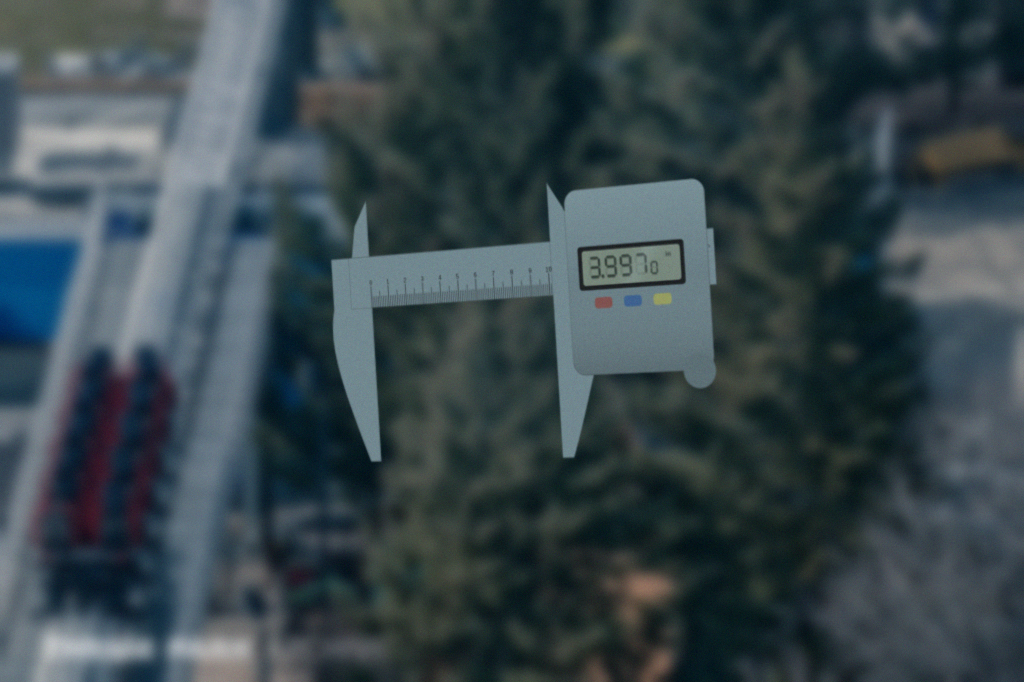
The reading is 3.9970
